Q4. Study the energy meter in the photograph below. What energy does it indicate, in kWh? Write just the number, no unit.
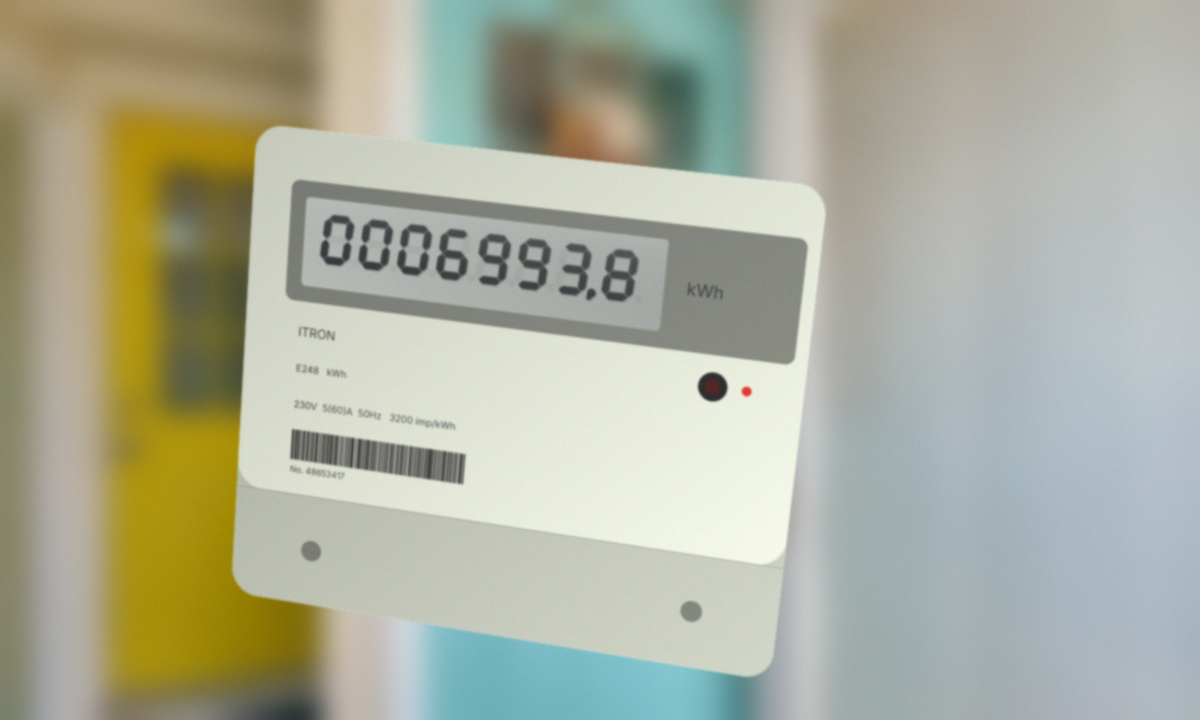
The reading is 6993.8
